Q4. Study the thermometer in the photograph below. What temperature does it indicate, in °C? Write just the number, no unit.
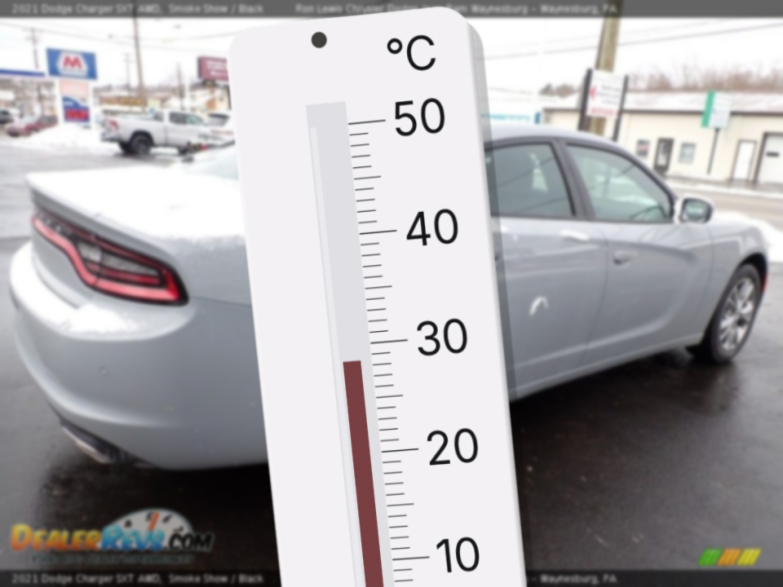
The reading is 28.5
